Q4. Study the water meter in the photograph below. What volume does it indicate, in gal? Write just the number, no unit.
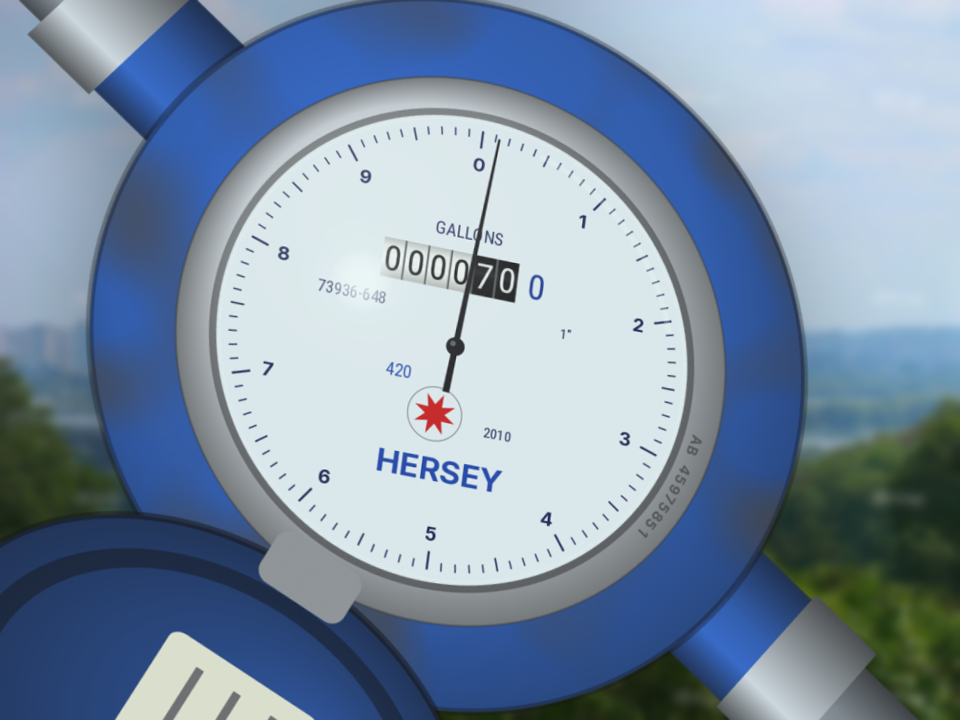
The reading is 700.1
